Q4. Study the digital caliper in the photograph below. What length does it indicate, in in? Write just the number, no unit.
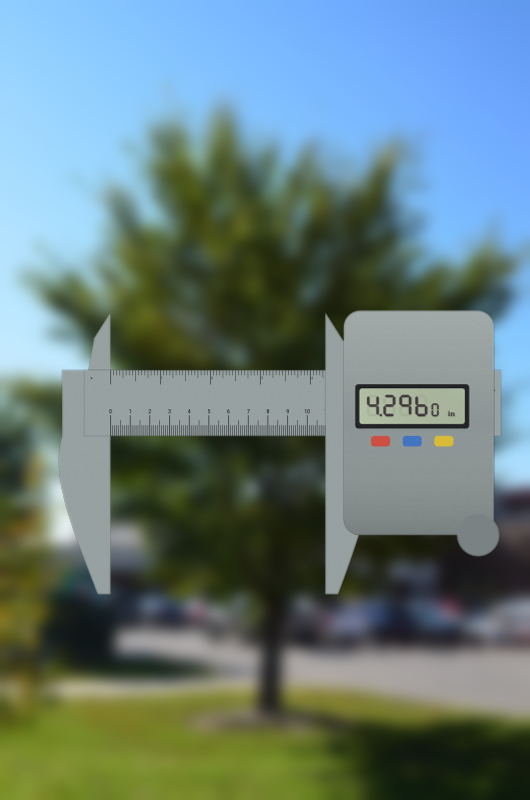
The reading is 4.2960
